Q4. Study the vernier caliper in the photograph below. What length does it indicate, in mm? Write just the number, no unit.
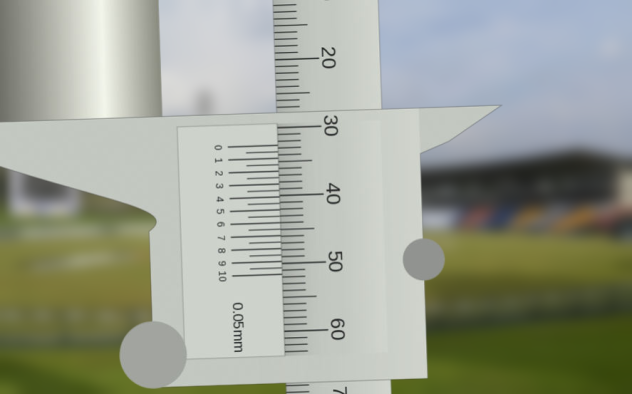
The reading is 32.6
